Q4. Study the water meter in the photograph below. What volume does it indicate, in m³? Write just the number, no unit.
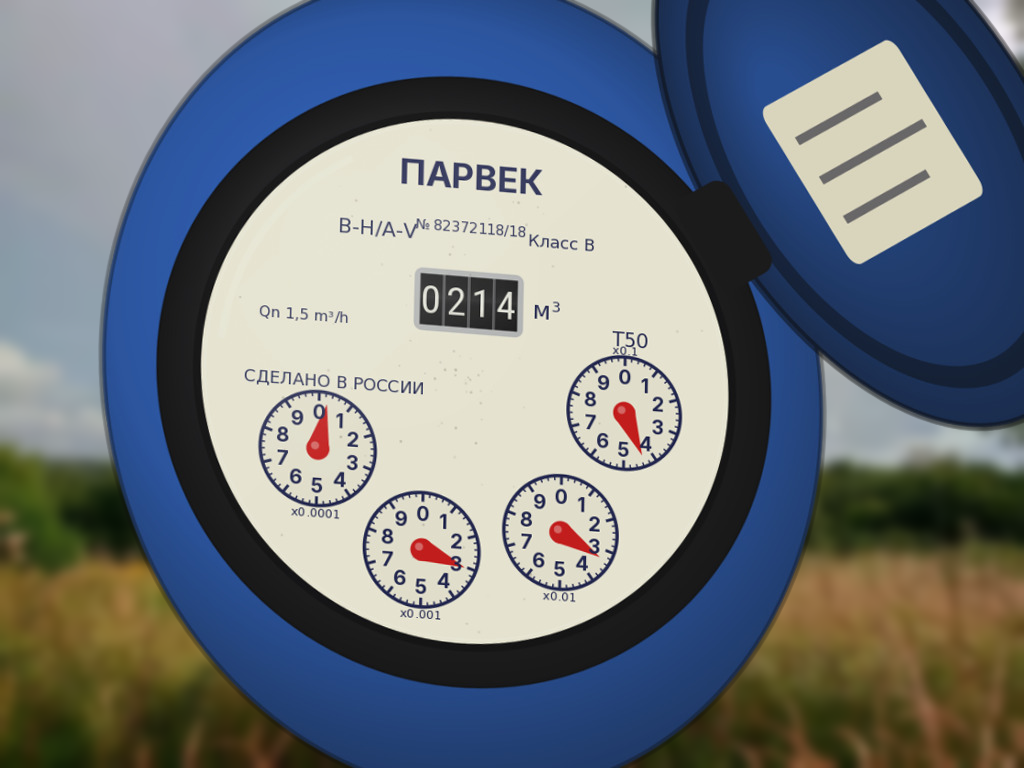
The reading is 214.4330
